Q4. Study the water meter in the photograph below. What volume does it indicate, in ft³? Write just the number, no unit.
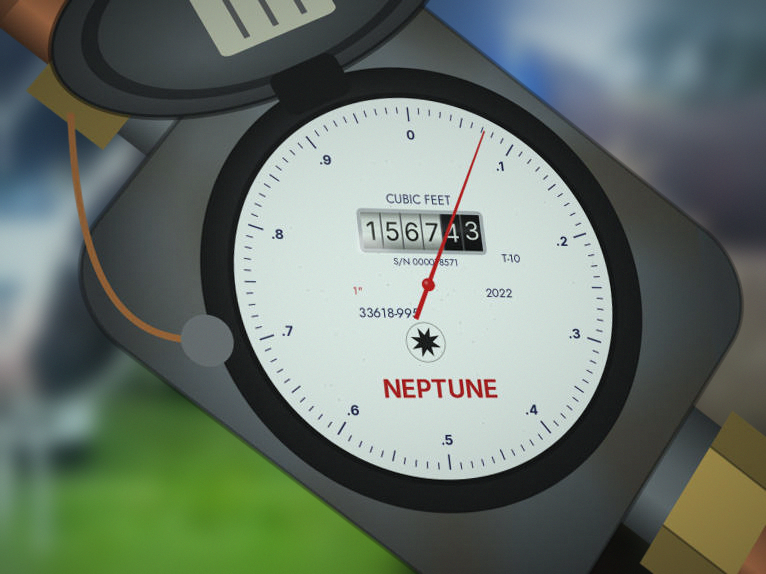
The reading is 156743.07
